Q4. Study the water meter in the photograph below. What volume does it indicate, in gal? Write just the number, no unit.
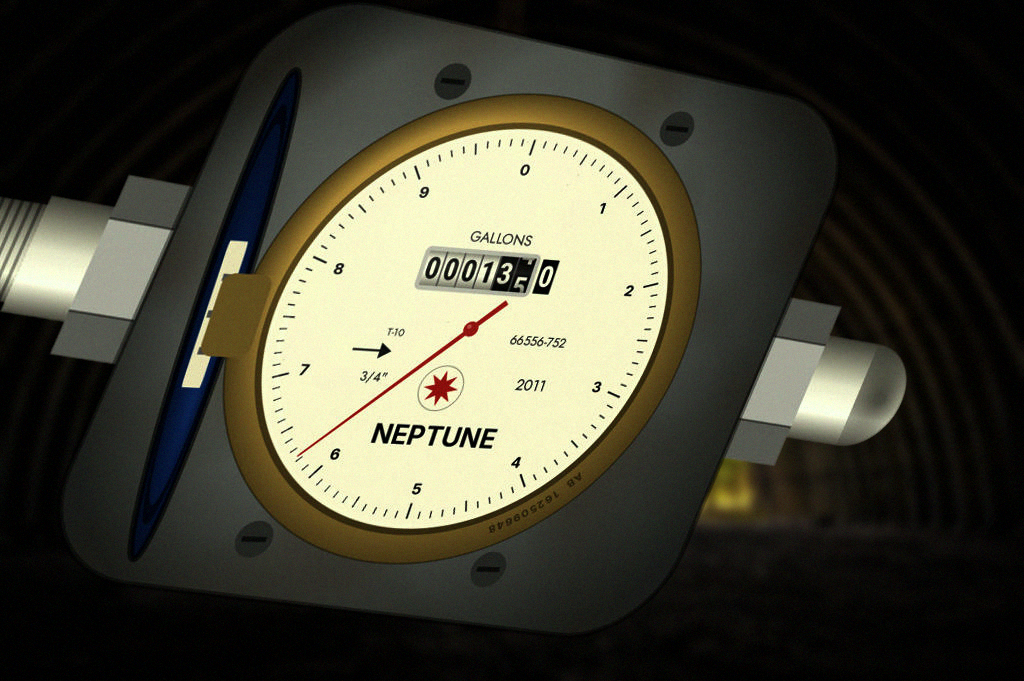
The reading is 1346.2
